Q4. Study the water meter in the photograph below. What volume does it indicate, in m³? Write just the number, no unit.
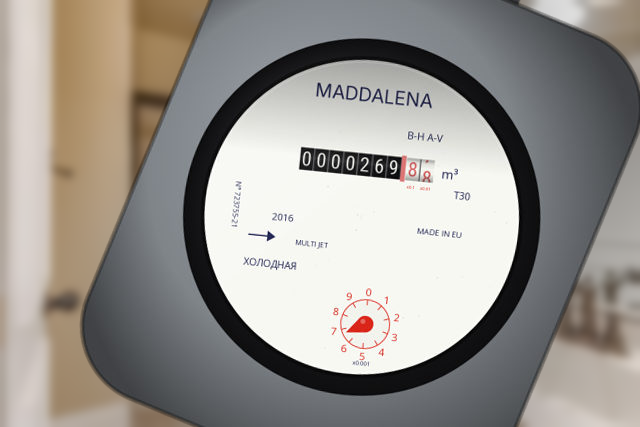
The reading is 269.876
